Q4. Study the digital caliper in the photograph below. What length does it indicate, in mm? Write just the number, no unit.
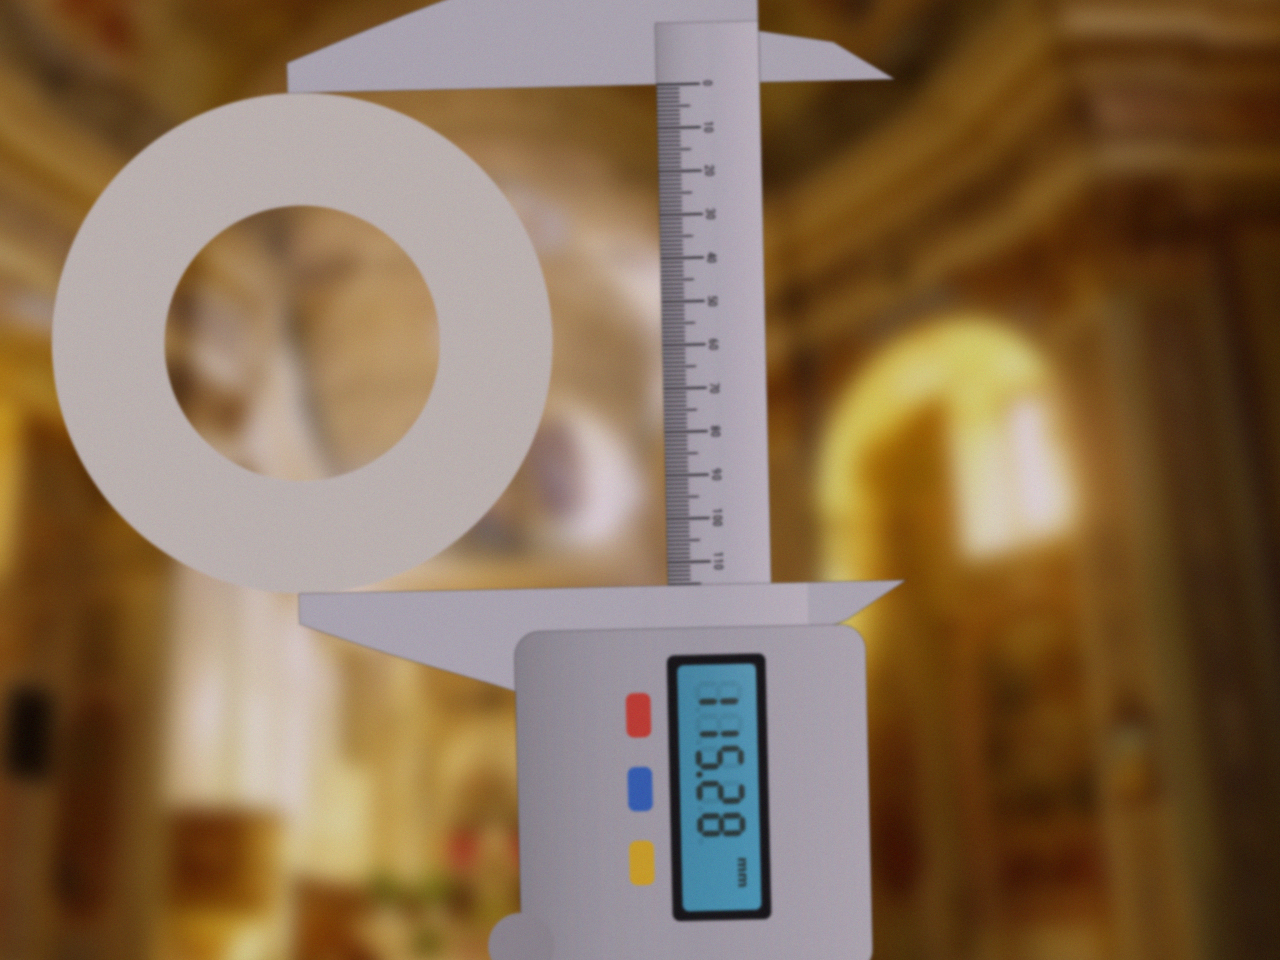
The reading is 115.28
